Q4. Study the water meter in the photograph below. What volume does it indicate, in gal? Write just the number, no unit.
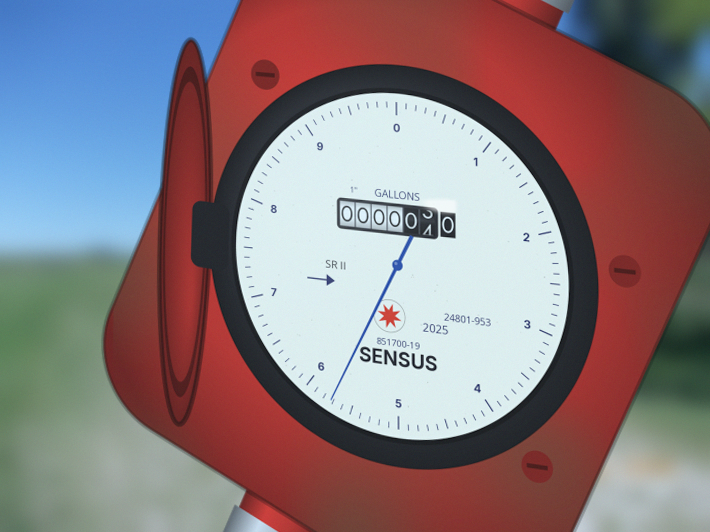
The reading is 35.7
